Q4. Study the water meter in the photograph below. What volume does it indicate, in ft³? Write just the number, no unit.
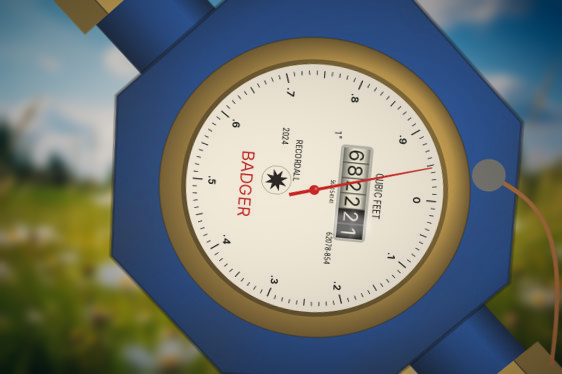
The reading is 682220.95
